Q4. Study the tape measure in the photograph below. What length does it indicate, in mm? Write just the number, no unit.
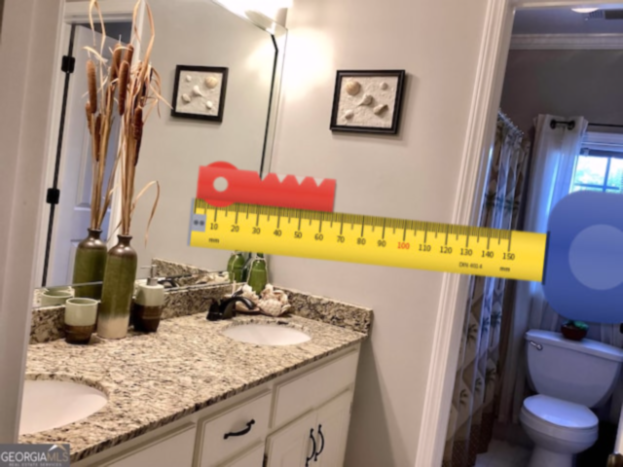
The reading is 65
